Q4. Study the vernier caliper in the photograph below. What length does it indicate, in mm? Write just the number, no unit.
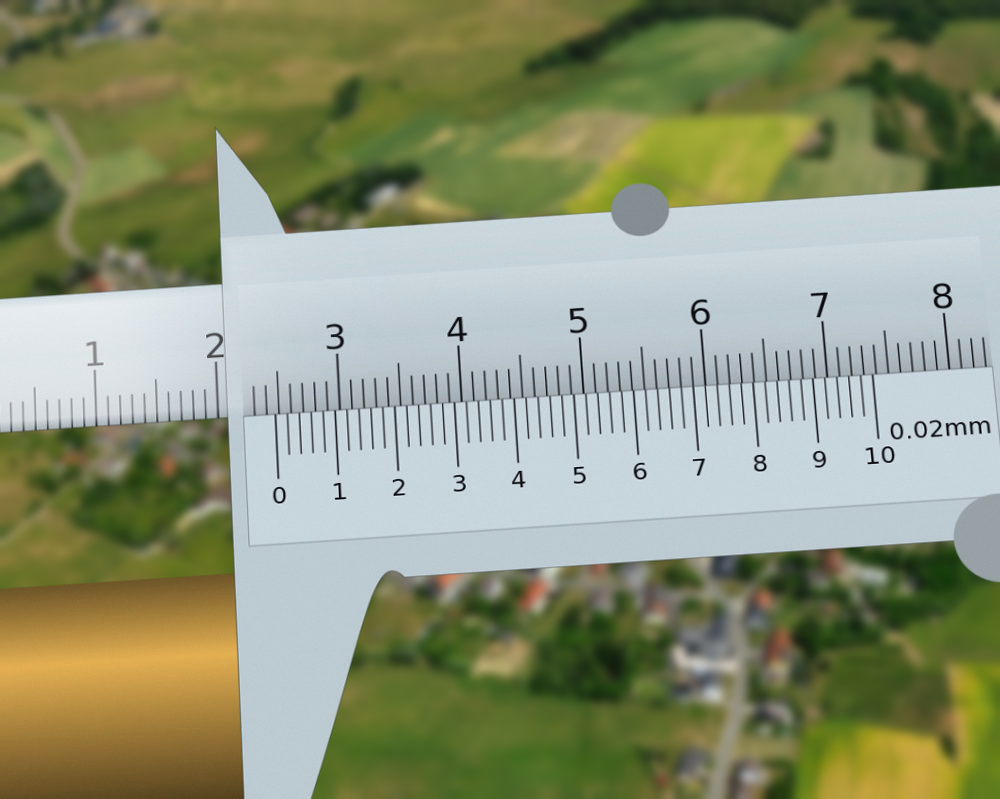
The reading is 24.7
